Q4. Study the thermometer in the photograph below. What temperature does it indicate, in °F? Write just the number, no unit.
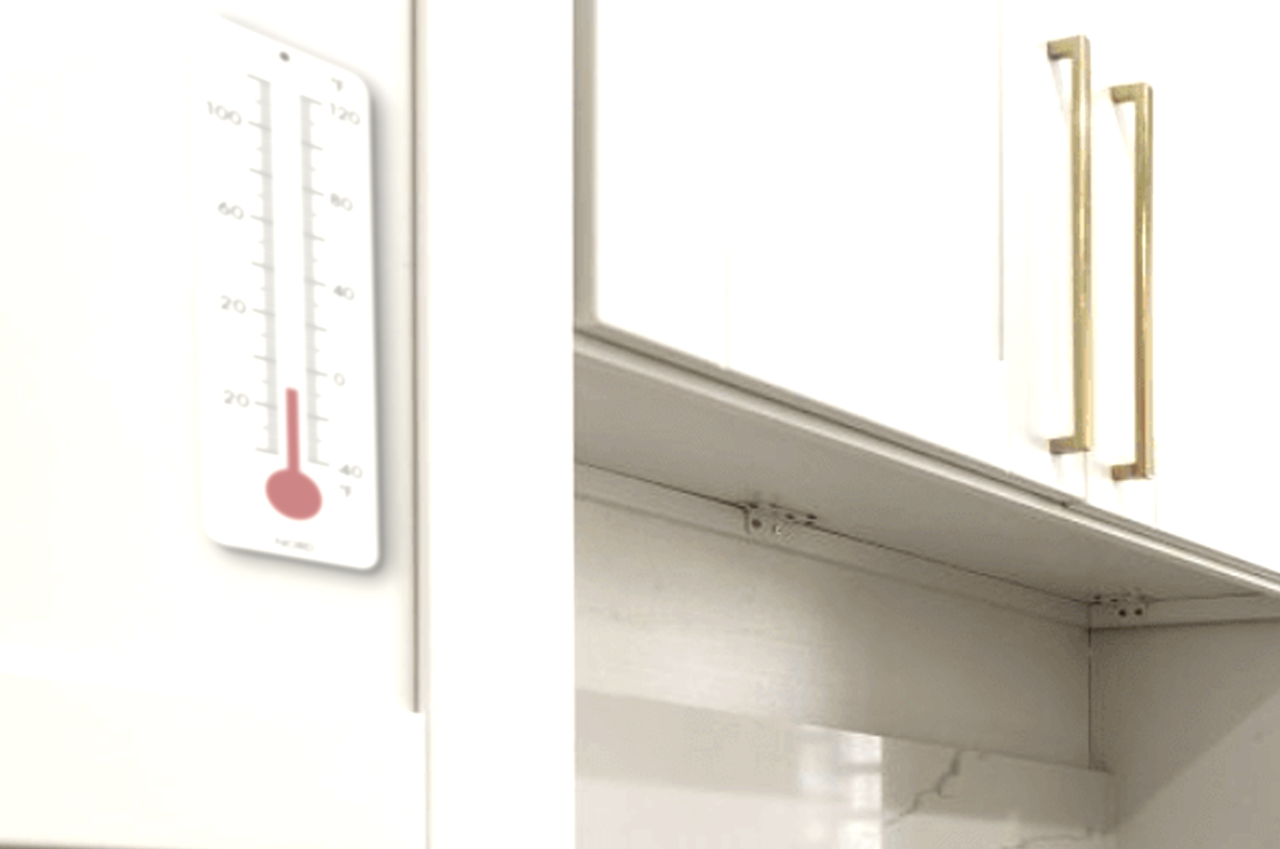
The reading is -10
